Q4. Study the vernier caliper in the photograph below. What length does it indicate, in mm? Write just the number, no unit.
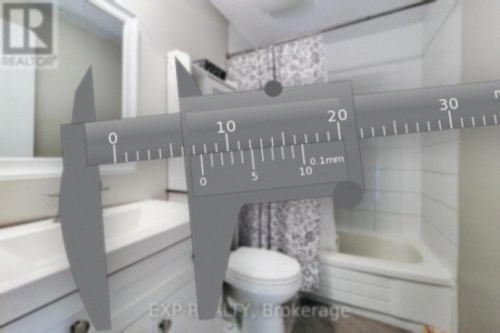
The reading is 7.6
